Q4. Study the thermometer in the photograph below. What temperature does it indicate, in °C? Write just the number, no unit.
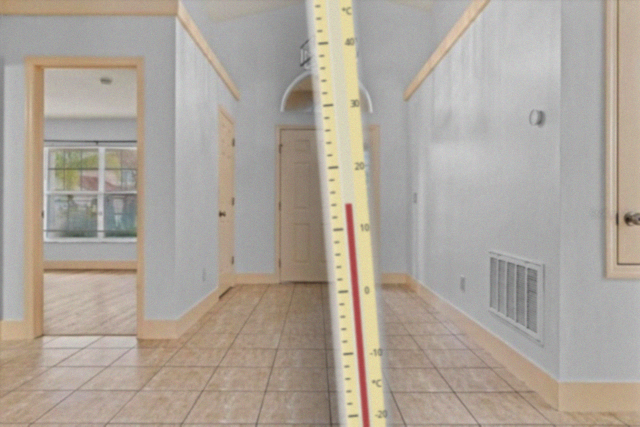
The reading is 14
